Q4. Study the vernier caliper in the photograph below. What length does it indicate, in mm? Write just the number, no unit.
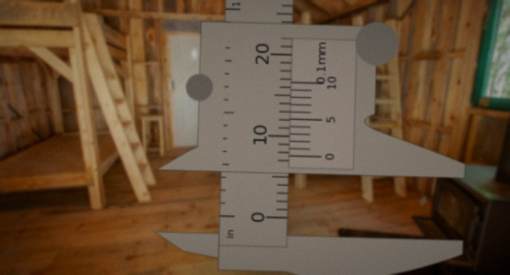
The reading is 7.6
